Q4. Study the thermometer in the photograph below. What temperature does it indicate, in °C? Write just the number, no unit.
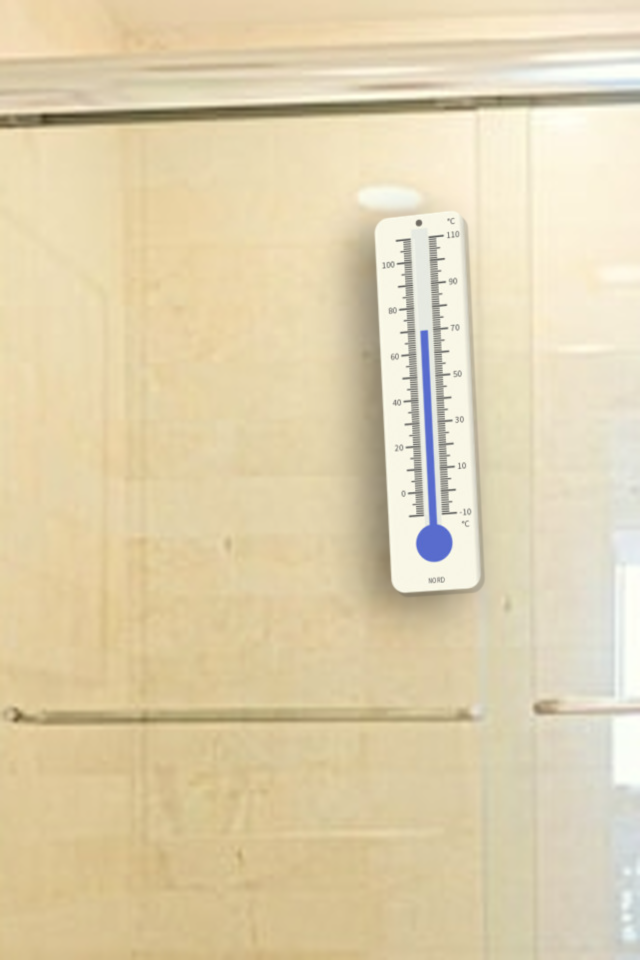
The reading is 70
